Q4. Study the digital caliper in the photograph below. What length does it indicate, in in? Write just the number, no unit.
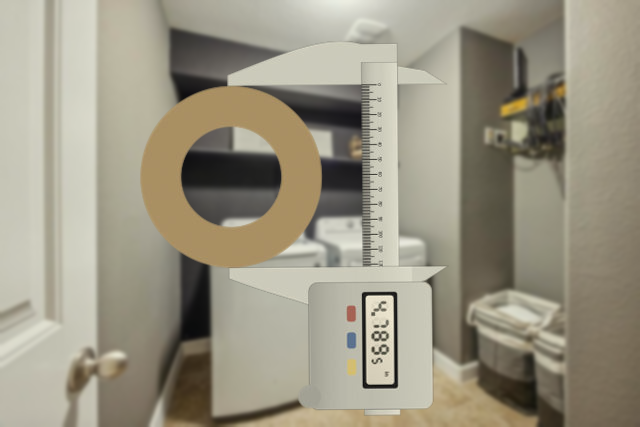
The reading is 4.7895
